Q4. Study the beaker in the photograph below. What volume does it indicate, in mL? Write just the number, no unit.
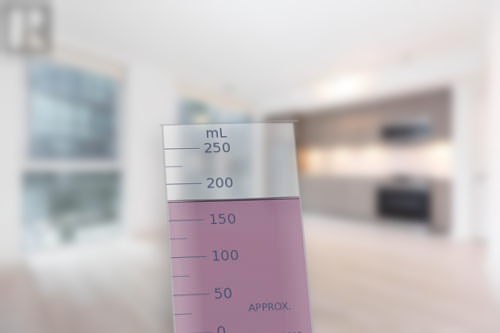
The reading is 175
